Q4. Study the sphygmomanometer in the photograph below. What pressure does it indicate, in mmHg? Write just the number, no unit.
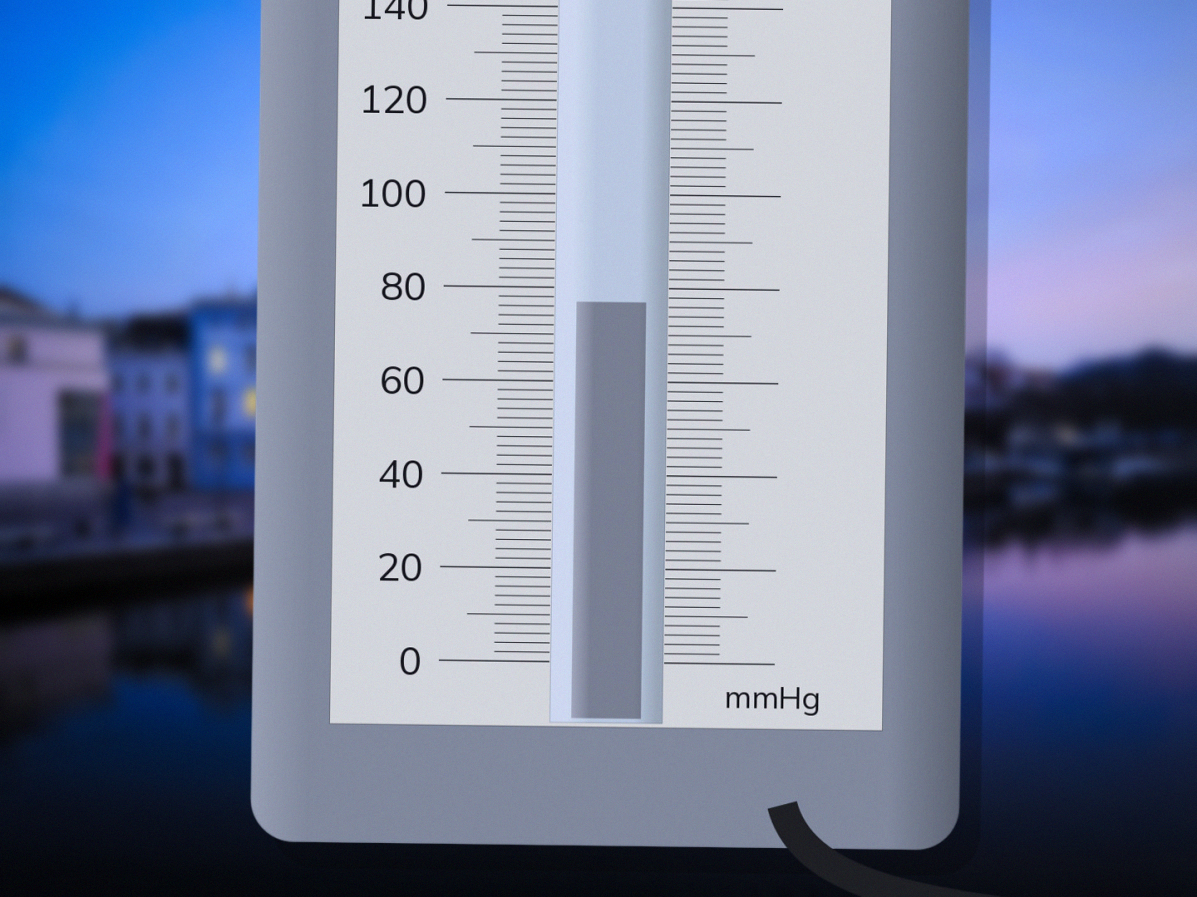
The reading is 77
